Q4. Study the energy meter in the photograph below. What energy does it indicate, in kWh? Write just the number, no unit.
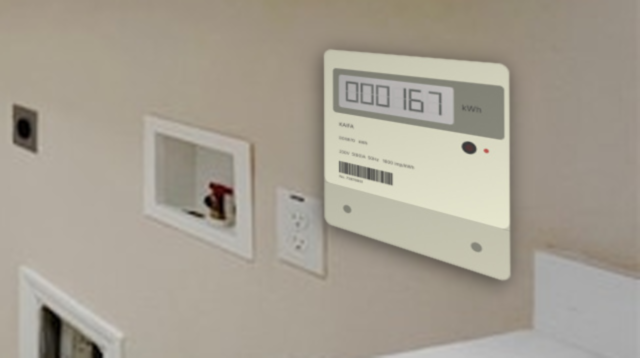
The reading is 167
